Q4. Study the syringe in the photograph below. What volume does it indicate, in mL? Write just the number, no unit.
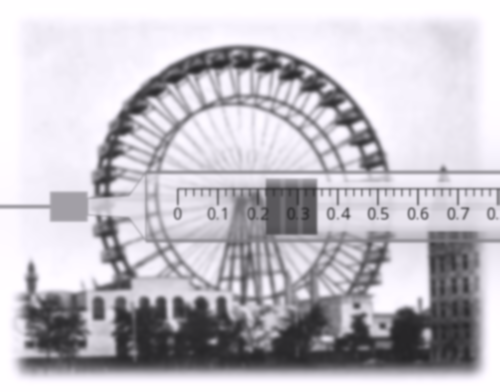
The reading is 0.22
